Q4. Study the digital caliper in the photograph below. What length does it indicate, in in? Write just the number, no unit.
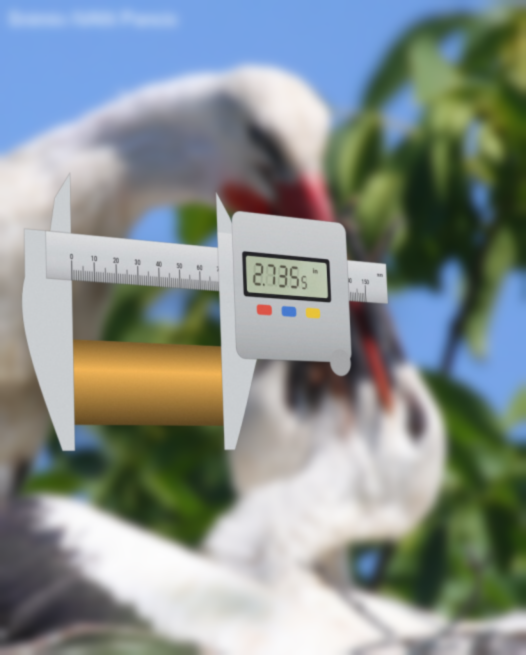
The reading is 2.7355
